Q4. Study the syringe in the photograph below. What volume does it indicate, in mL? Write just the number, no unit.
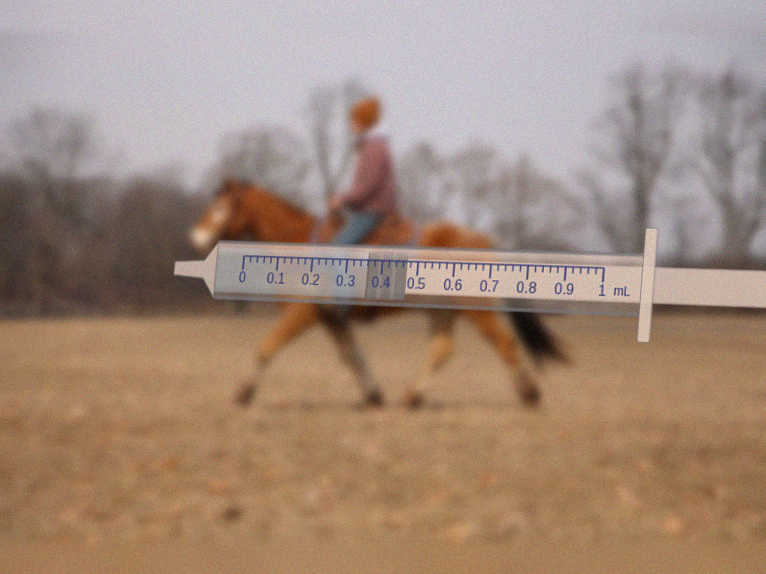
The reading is 0.36
